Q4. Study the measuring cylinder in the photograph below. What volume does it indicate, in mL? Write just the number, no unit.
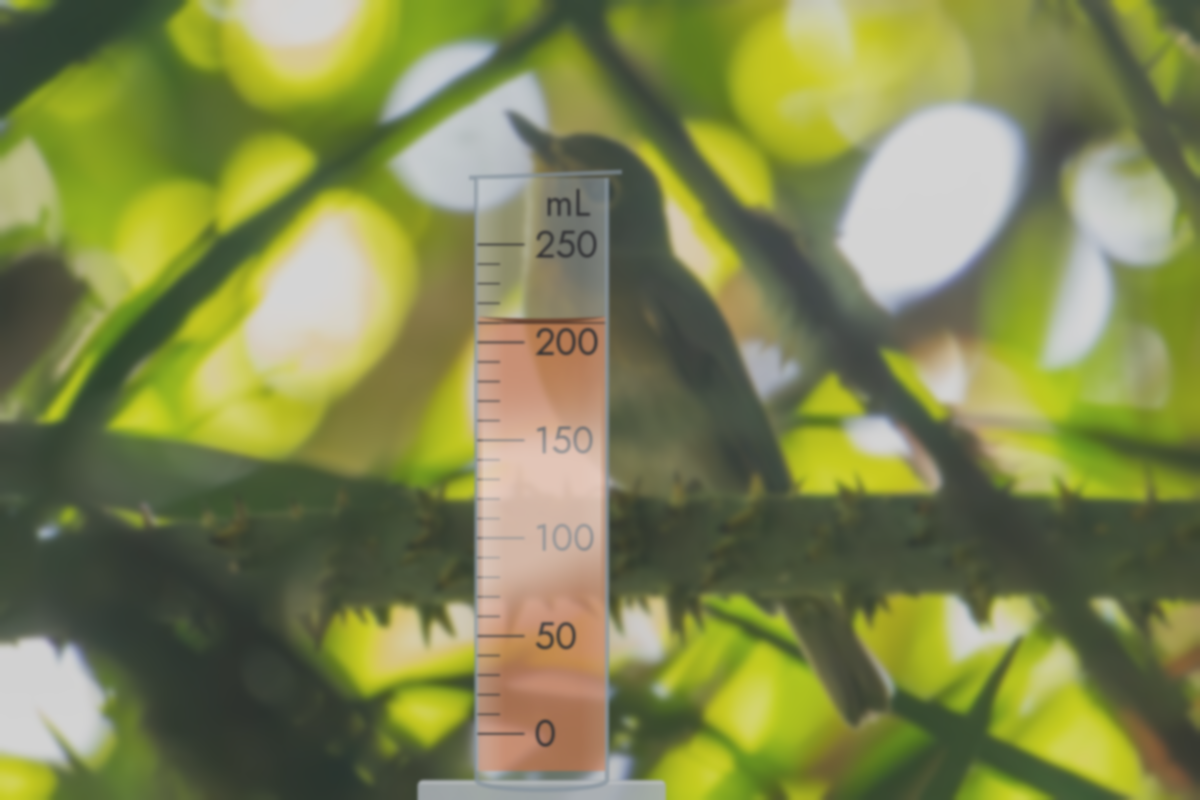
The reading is 210
